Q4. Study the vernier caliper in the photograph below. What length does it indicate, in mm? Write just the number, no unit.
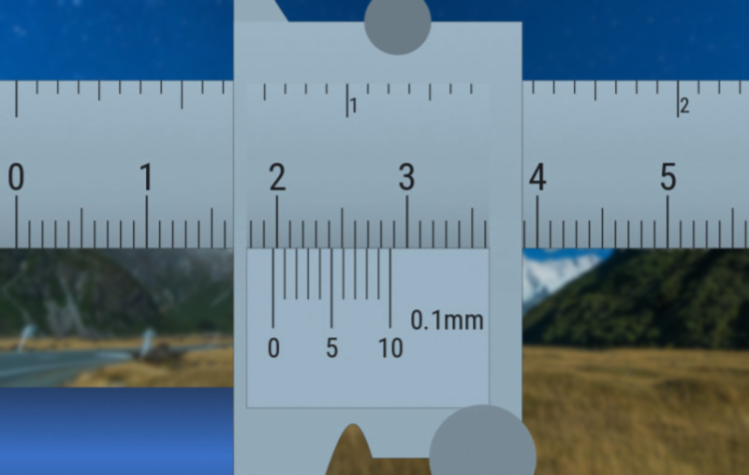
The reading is 19.7
